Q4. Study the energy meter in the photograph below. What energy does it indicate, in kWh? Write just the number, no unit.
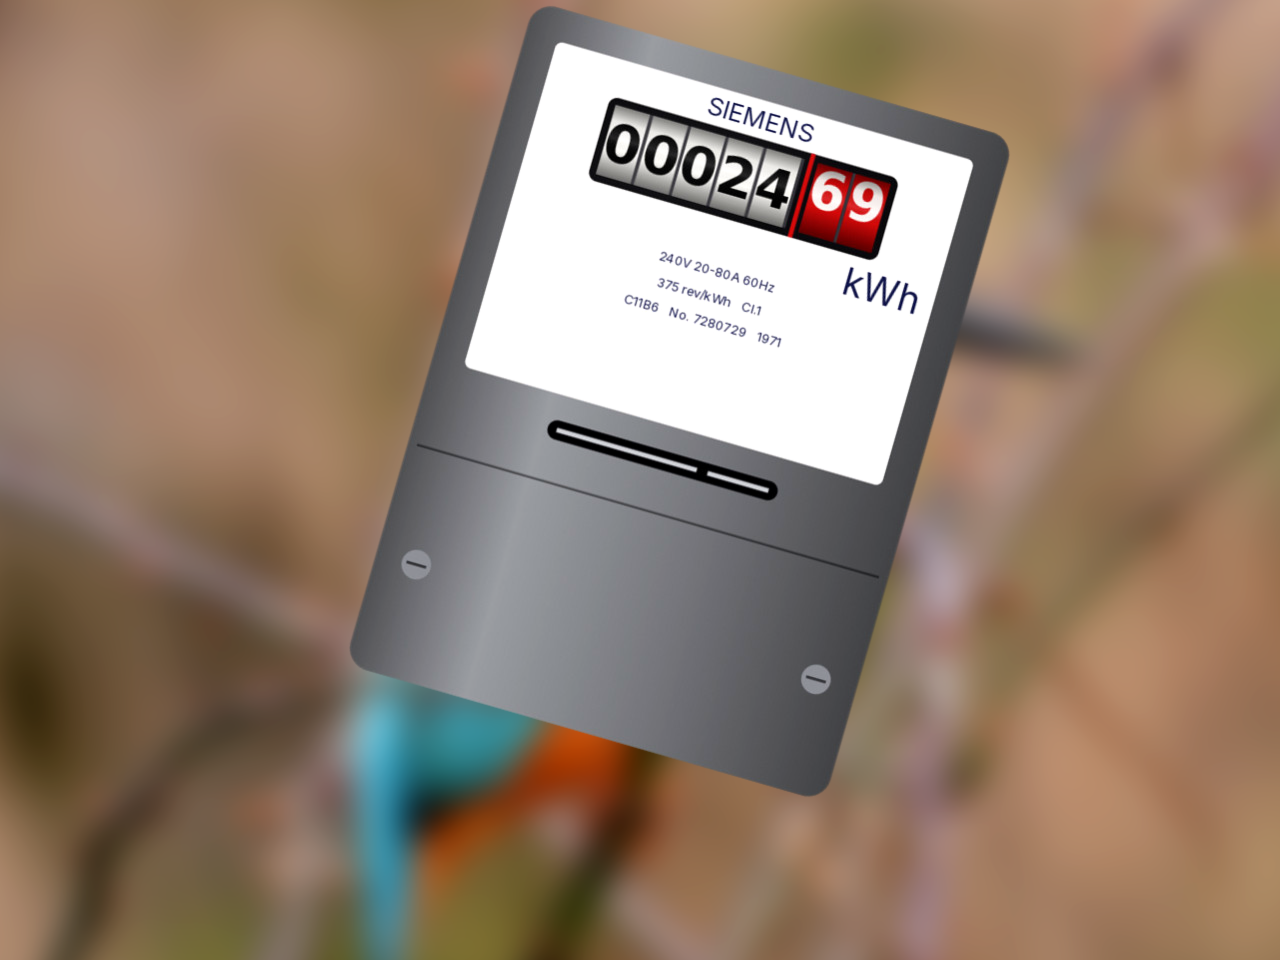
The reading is 24.69
